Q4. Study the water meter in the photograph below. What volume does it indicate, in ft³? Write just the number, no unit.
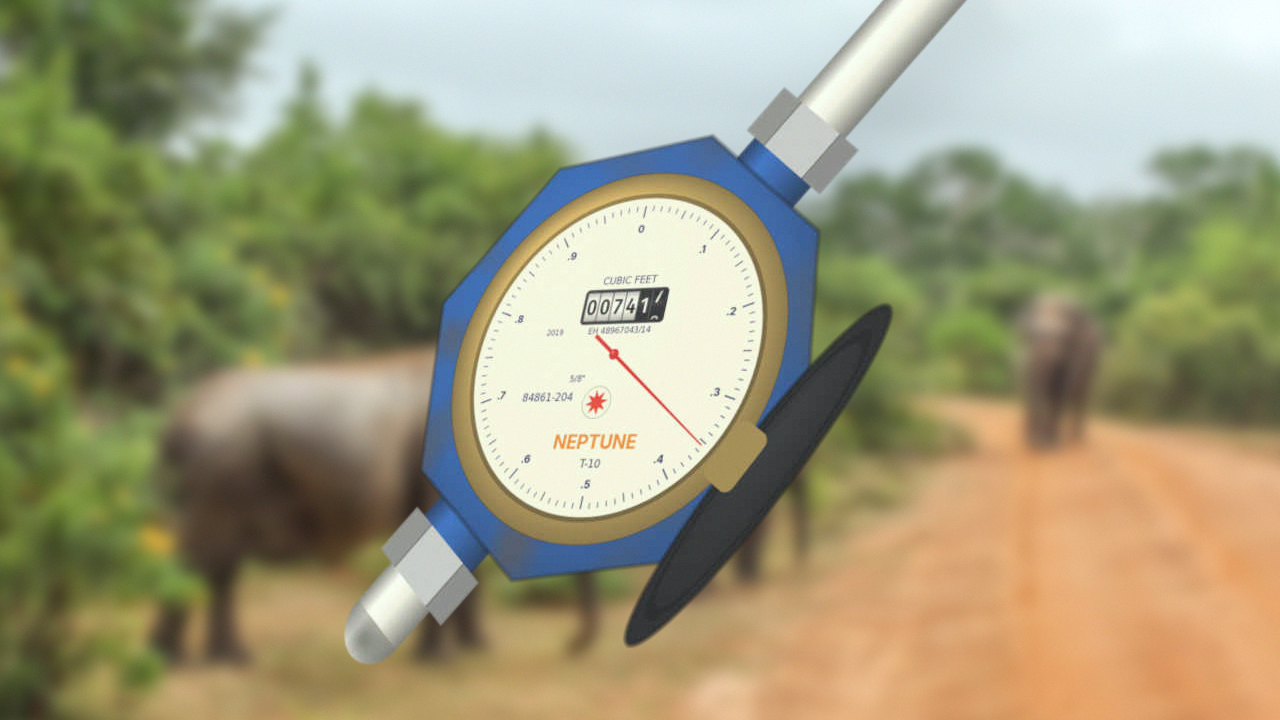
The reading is 7417.35
